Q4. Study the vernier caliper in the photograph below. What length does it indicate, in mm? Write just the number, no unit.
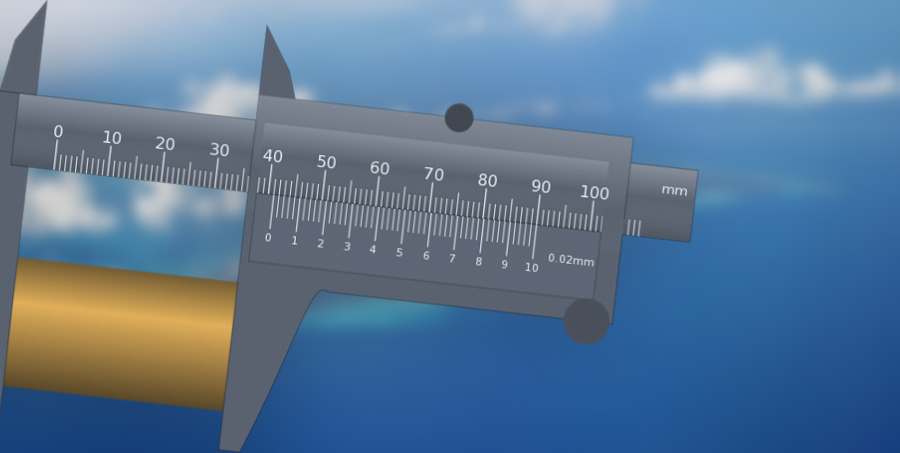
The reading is 41.0
